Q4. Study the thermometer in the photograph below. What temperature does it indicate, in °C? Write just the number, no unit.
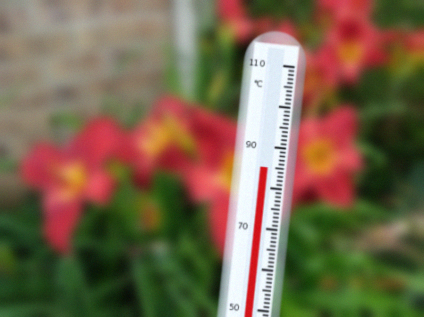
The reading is 85
